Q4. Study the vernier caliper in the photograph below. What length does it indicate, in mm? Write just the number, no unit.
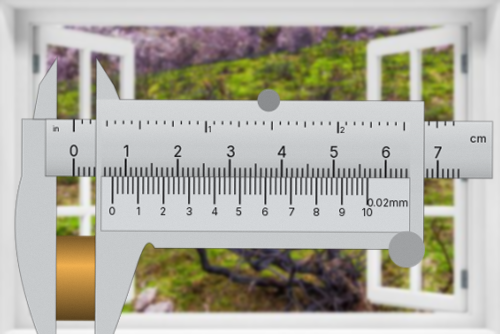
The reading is 7.5
